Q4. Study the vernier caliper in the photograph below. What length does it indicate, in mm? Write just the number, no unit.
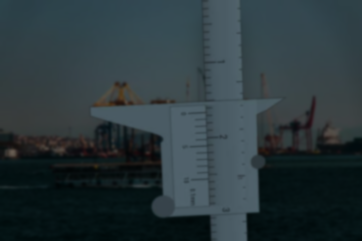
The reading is 16.6
